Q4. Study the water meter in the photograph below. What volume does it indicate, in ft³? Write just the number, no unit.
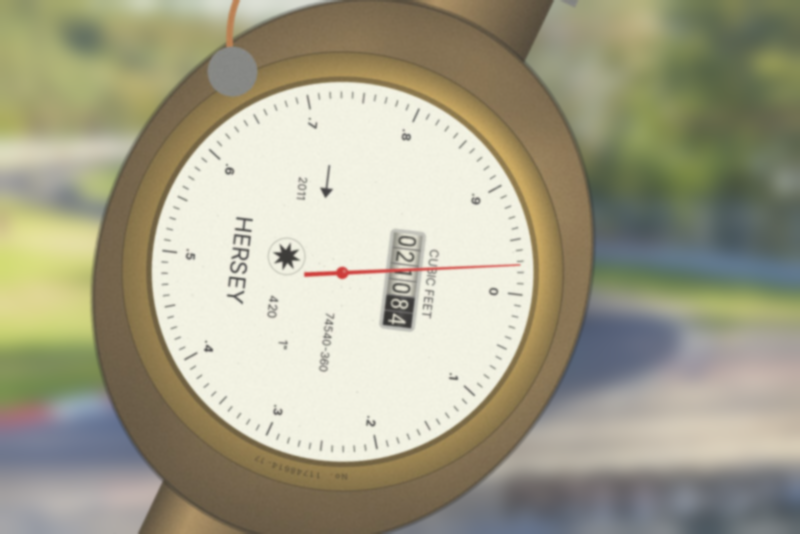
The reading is 21083.97
